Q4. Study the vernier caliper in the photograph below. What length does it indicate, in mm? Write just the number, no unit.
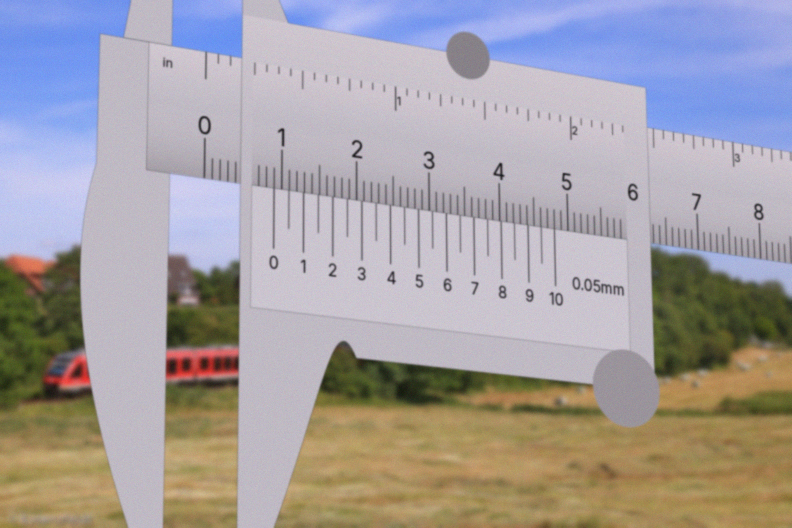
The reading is 9.0
